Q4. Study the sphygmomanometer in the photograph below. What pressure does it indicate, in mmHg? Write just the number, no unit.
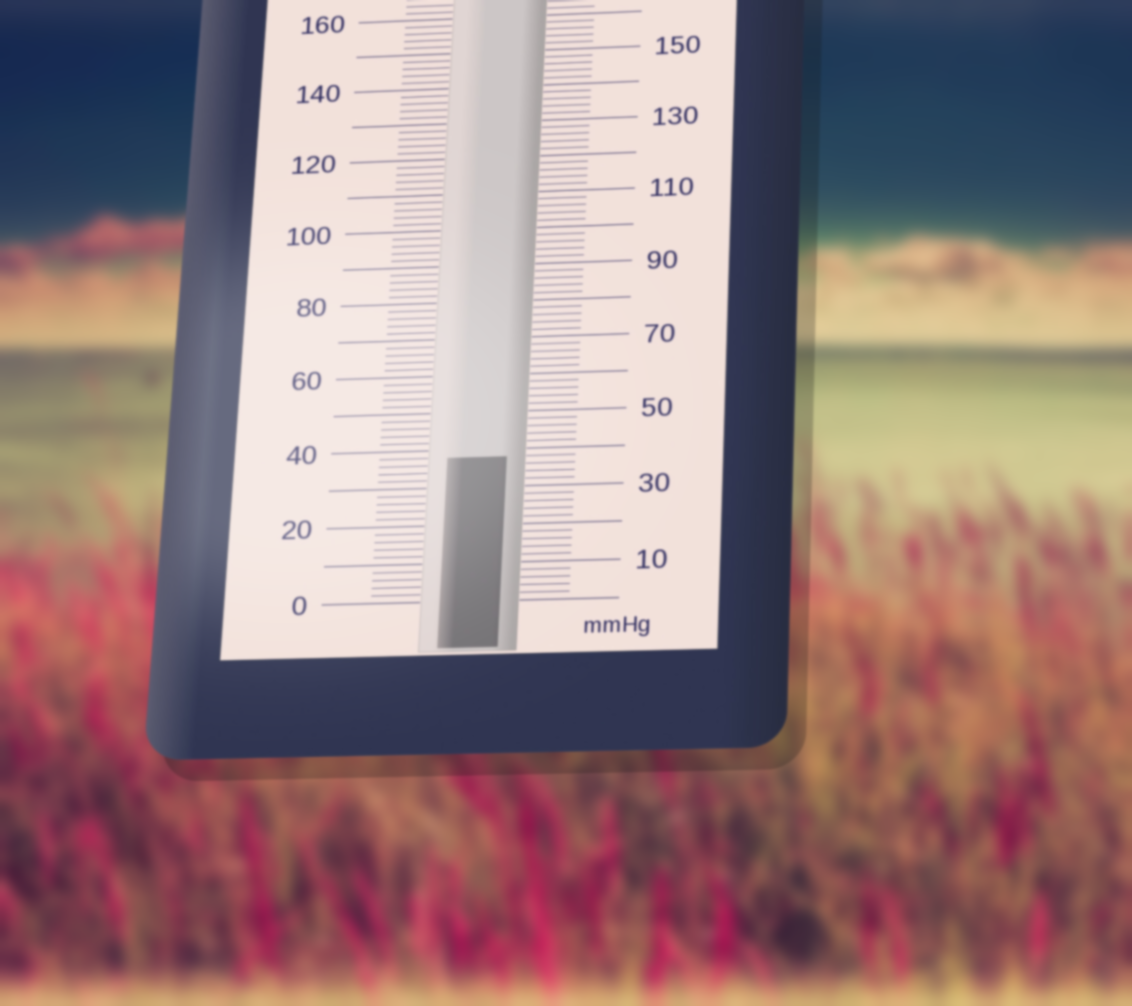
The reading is 38
